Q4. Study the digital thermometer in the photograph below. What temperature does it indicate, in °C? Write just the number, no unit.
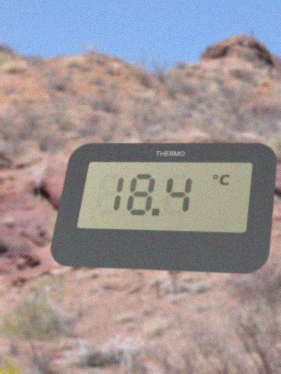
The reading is 18.4
